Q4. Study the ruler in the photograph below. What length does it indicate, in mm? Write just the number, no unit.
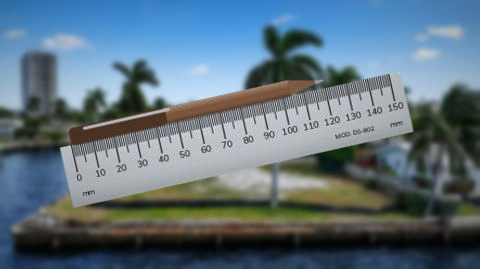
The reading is 120
